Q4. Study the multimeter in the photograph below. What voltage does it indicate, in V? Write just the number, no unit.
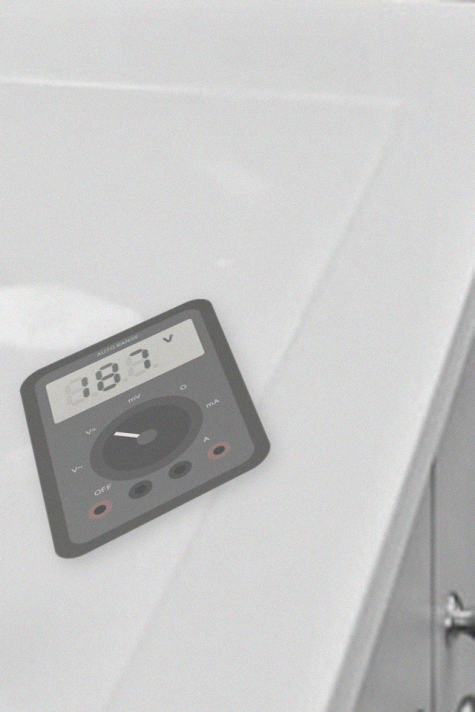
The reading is 187
